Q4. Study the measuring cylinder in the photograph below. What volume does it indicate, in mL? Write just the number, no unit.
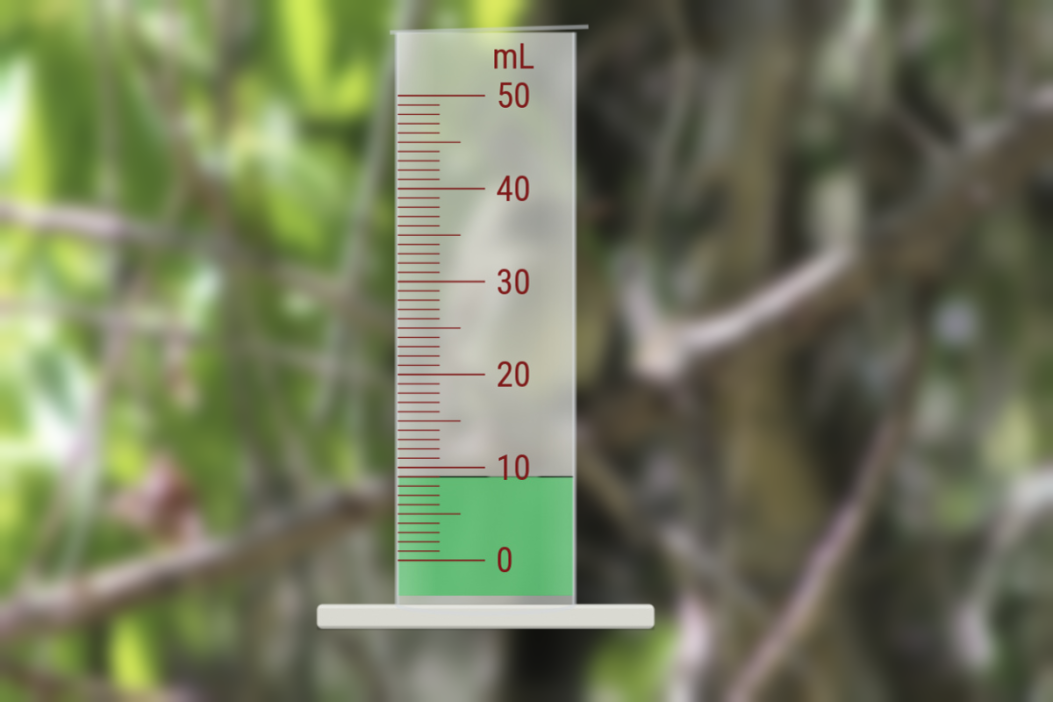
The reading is 9
